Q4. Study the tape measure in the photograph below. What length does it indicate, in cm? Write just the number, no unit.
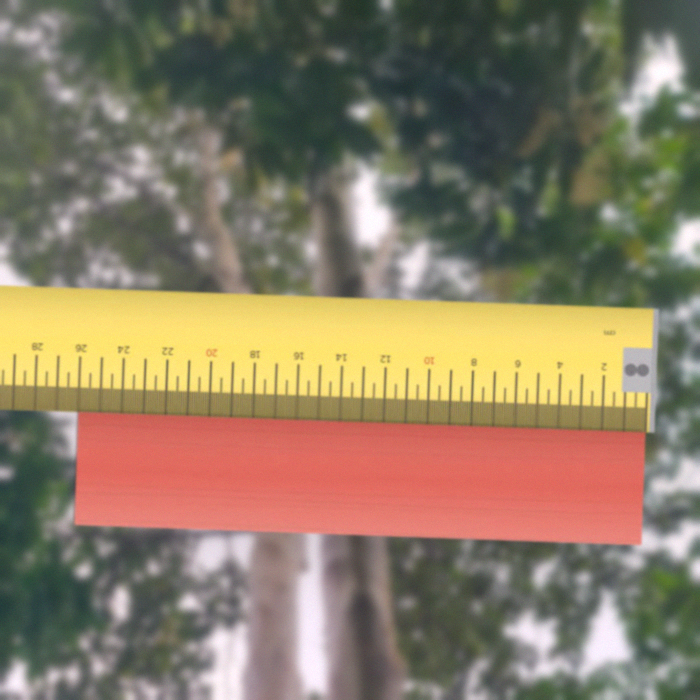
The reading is 26
